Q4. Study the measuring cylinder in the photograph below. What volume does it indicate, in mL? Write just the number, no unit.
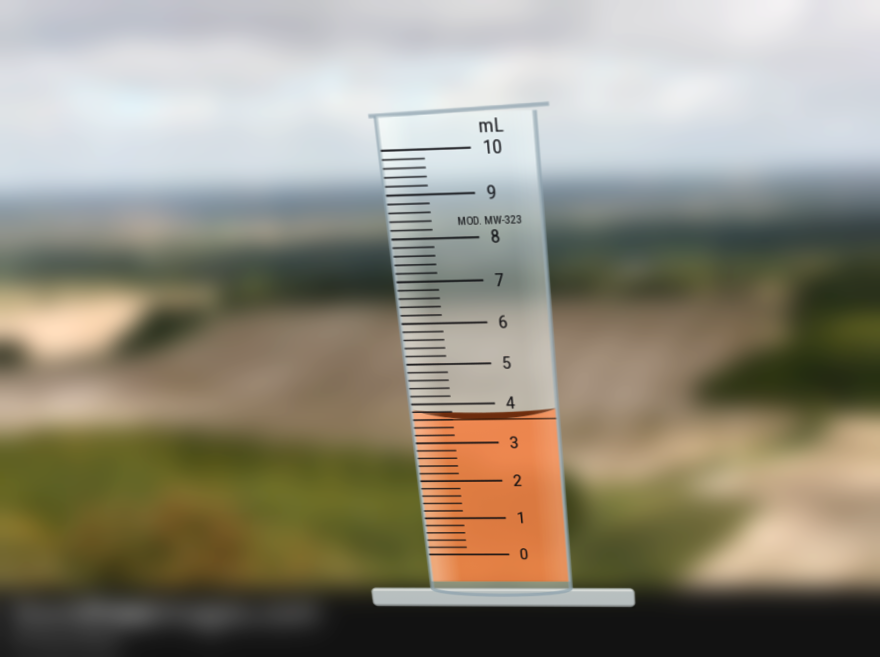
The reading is 3.6
